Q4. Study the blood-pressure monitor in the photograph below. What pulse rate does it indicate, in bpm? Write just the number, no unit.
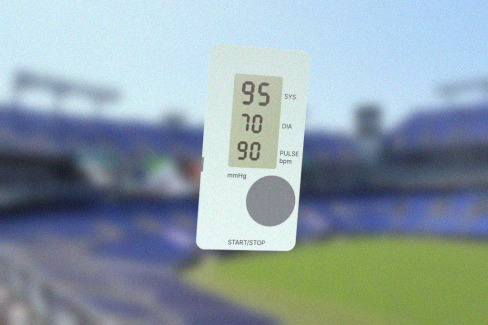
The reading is 90
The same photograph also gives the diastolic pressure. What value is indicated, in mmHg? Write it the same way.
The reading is 70
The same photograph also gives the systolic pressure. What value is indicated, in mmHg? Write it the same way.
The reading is 95
